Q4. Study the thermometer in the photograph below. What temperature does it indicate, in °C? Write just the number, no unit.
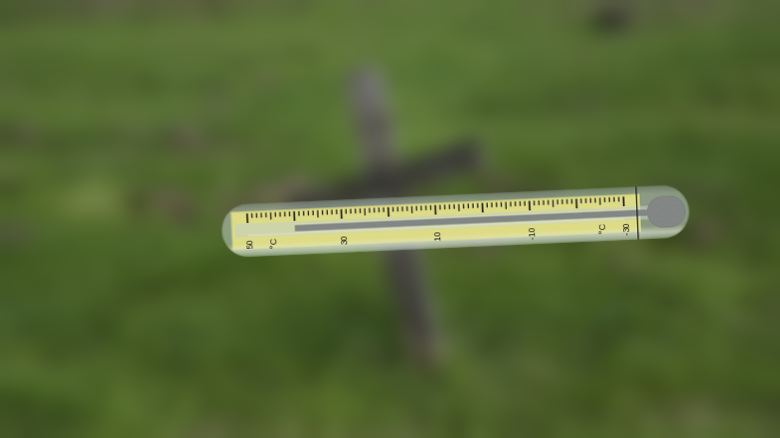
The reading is 40
